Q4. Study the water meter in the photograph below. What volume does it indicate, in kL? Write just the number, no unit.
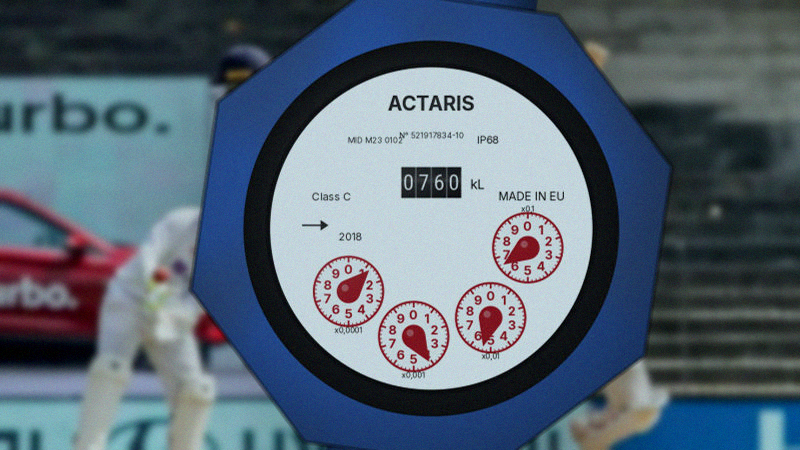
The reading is 760.6541
